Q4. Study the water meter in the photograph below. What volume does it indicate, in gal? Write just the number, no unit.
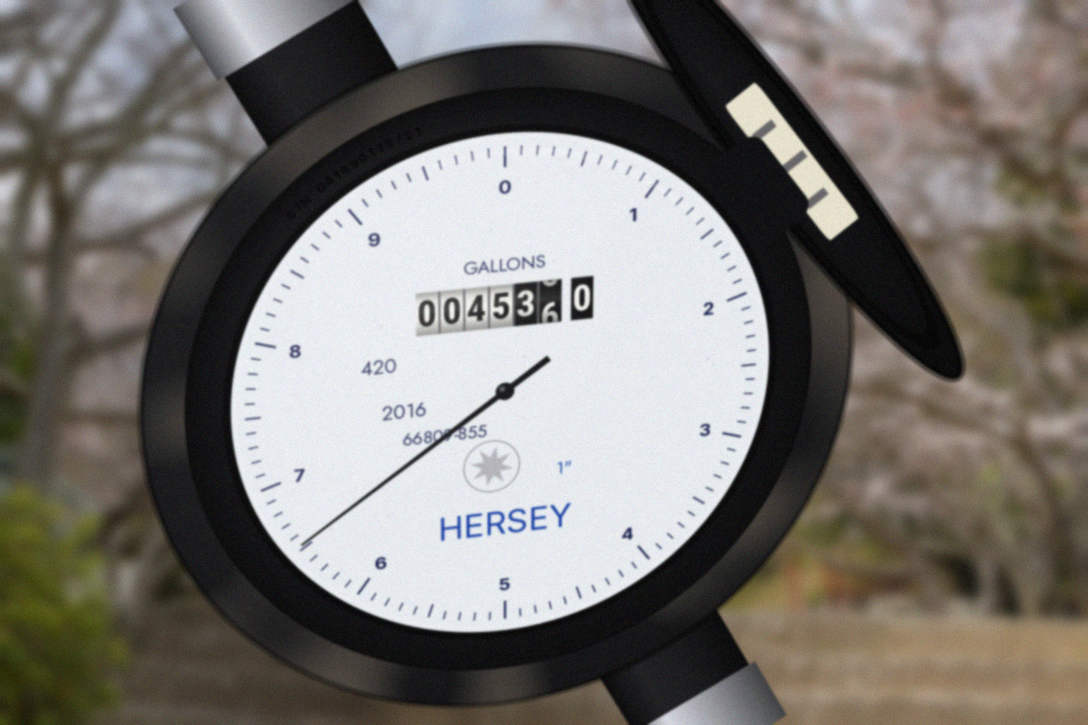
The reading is 45356.5
